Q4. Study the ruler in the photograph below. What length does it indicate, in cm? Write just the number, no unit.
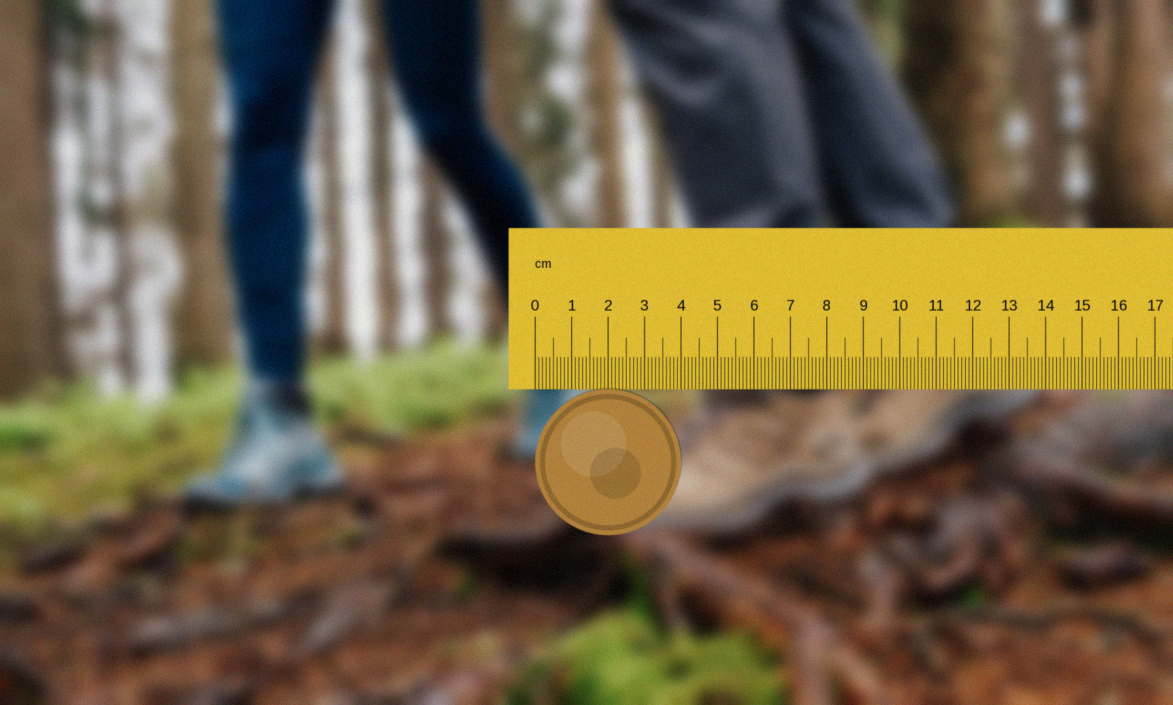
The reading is 4
